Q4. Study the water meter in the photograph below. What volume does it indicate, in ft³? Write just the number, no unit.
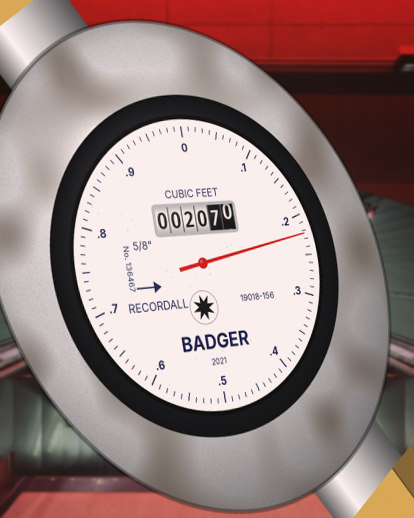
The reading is 2070.22
